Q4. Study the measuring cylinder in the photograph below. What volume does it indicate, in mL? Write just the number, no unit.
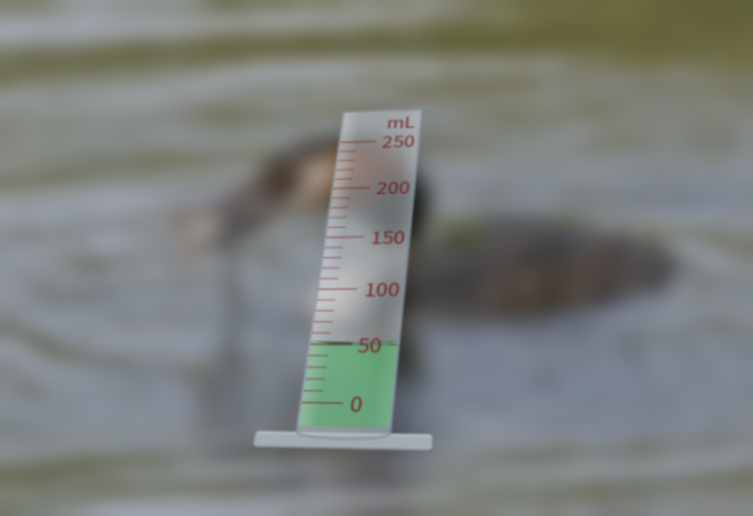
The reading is 50
